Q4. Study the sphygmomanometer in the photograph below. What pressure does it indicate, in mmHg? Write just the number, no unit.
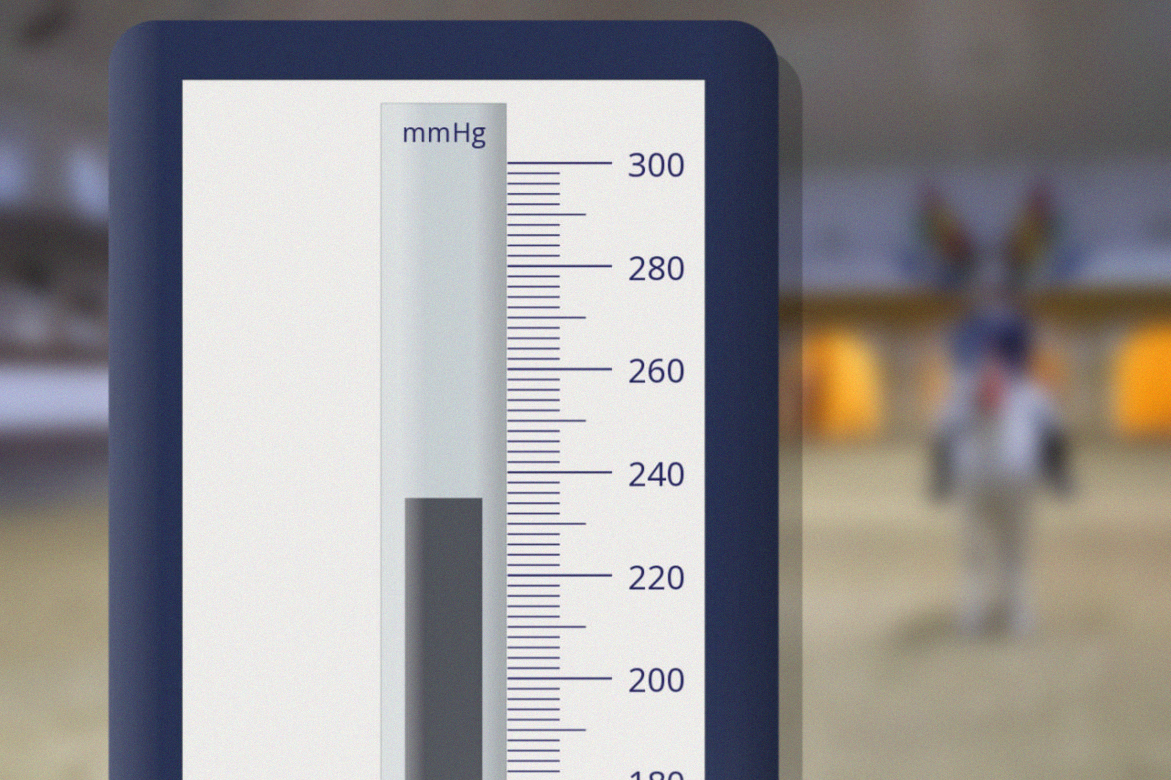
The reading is 235
